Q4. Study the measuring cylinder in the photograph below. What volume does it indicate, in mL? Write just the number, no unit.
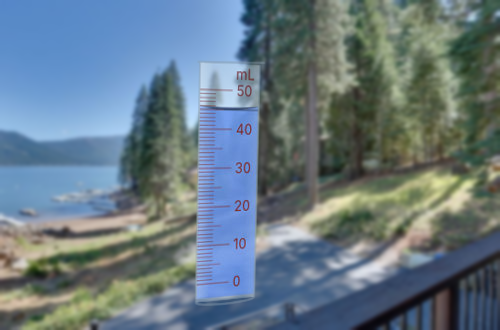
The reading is 45
